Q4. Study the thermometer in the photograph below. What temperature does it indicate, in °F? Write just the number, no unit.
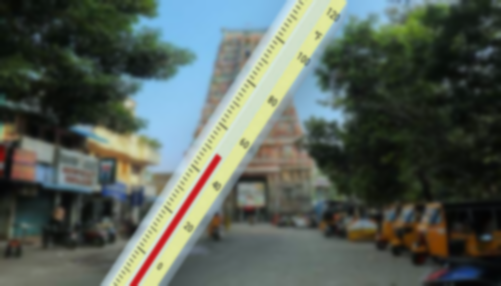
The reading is 50
